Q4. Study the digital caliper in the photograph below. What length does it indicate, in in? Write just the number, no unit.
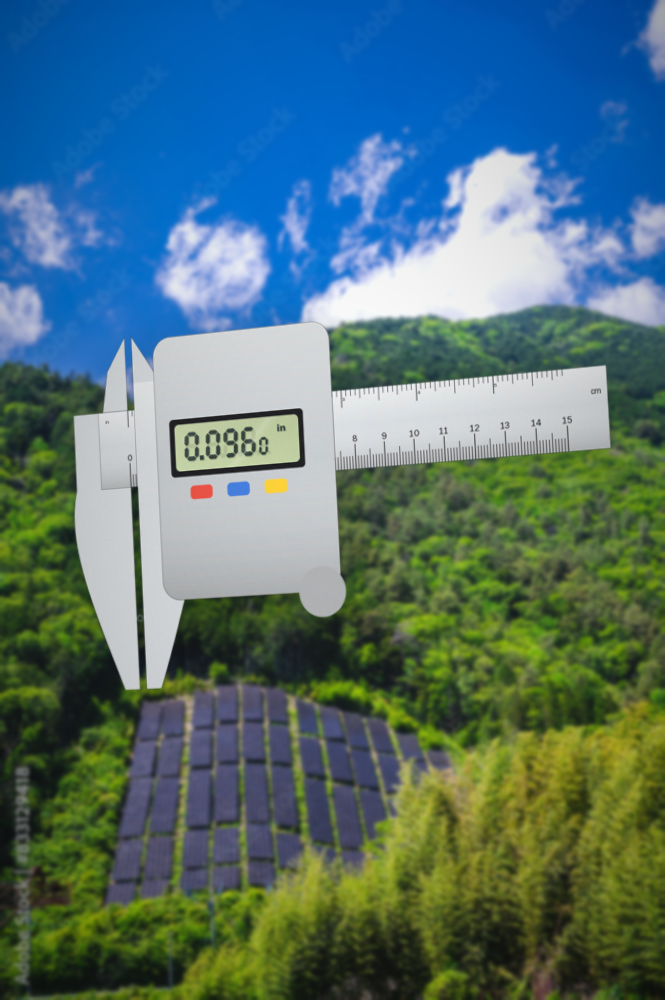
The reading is 0.0960
